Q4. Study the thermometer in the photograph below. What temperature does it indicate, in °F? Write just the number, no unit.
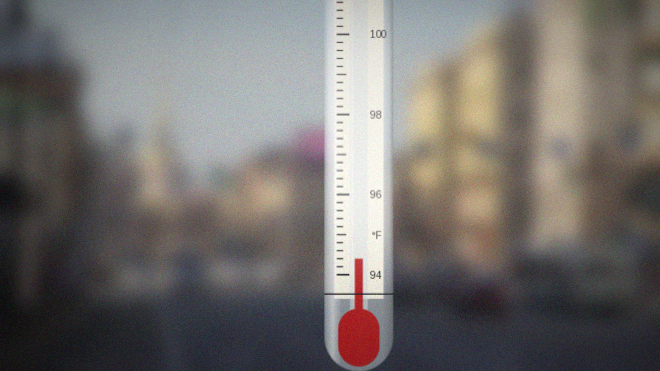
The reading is 94.4
